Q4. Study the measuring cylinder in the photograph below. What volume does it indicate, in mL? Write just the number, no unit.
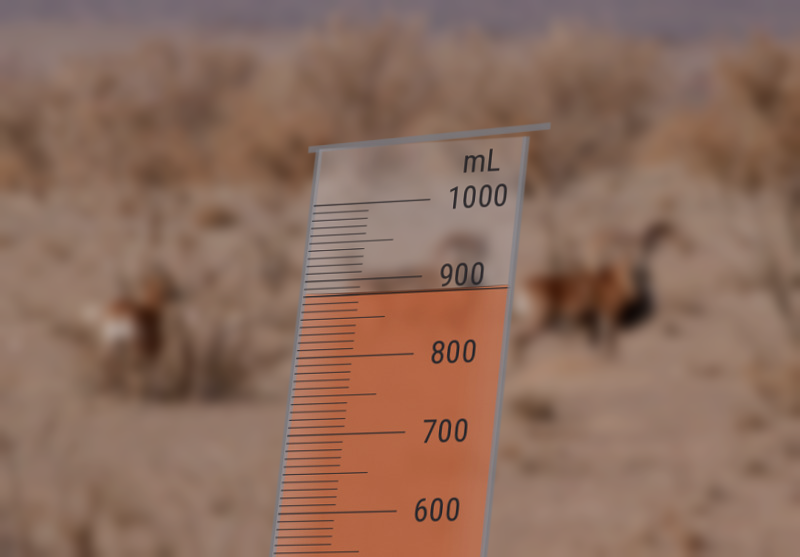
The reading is 880
